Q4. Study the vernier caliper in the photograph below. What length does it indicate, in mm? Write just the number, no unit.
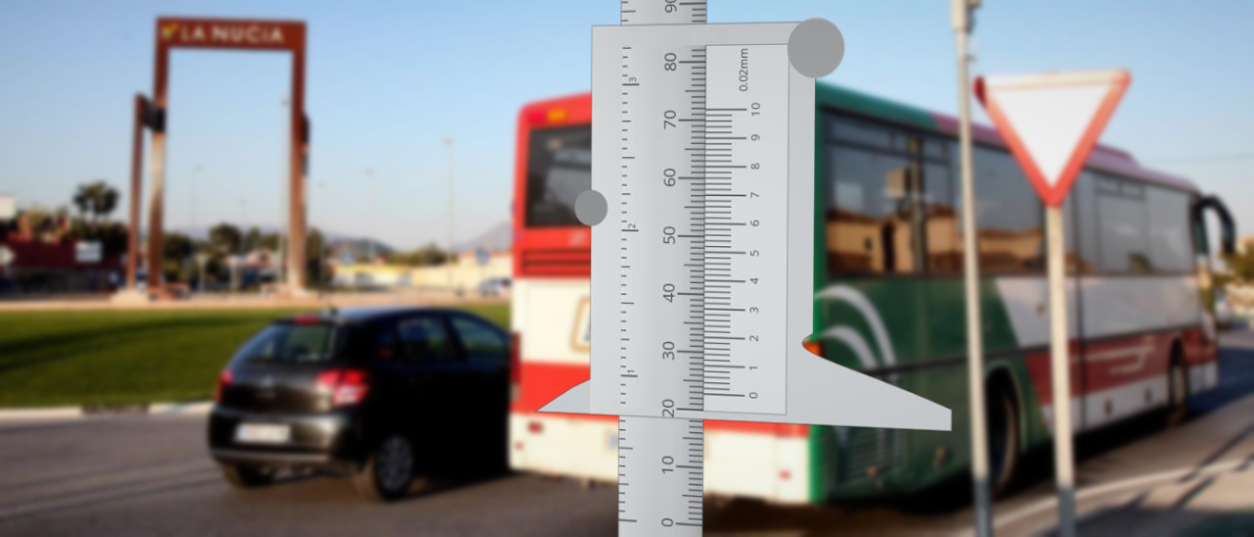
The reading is 22.8
